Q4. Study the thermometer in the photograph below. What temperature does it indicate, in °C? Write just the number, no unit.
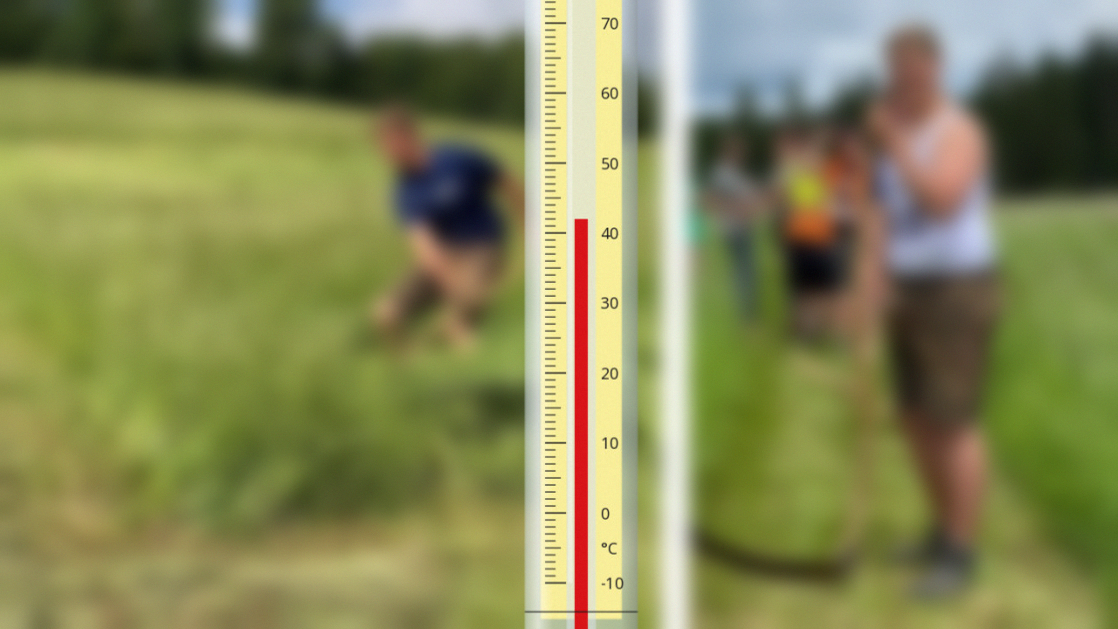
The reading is 42
